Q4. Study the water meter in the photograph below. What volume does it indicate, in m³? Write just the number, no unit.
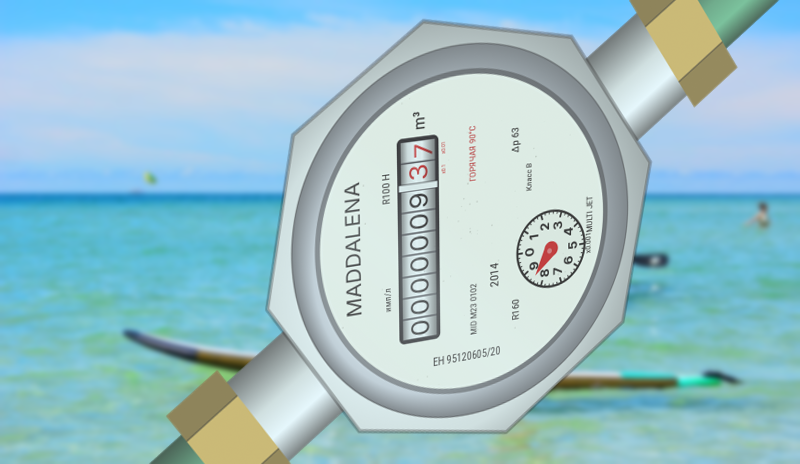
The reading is 9.368
